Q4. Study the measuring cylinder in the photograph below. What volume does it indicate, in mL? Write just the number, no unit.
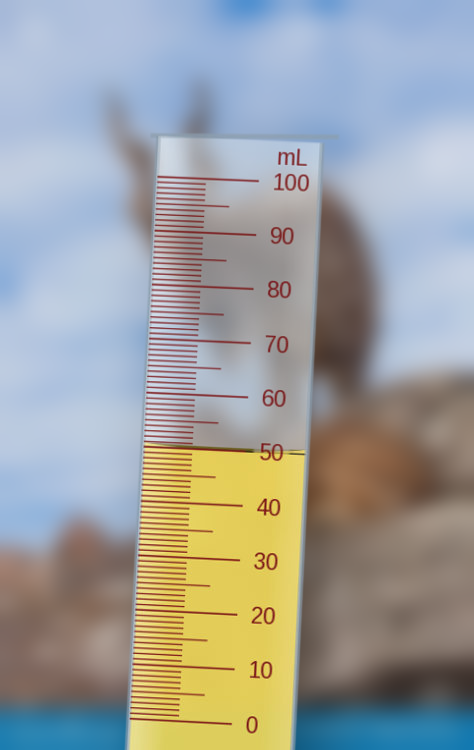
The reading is 50
